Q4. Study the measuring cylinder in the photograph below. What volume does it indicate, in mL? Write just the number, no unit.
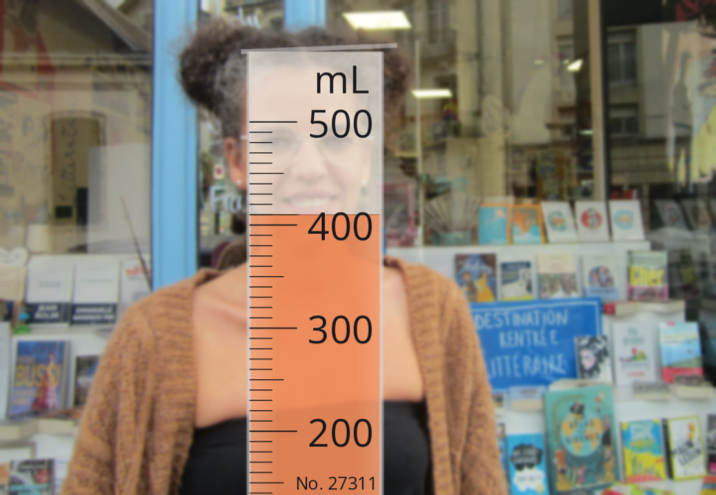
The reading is 410
